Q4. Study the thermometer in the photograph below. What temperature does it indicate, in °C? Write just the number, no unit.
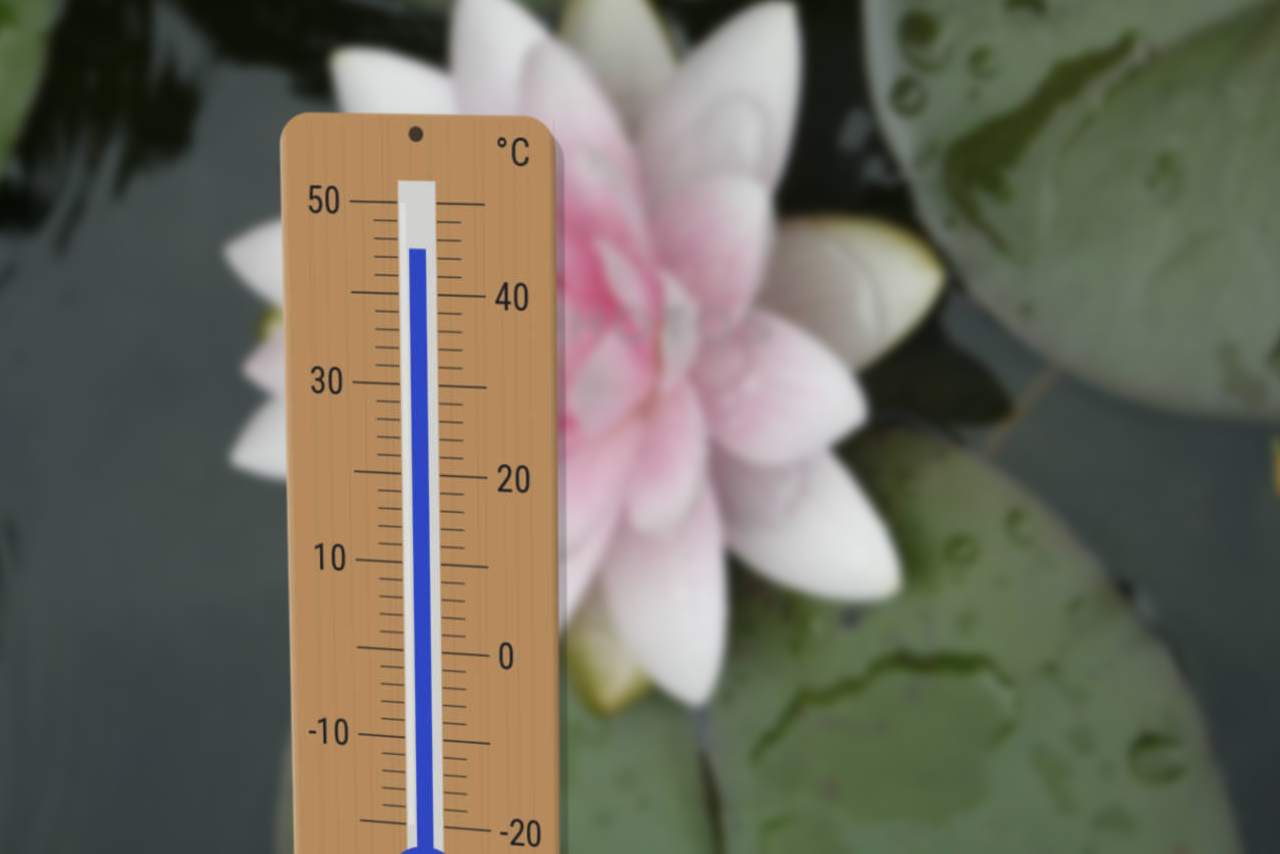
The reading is 45
